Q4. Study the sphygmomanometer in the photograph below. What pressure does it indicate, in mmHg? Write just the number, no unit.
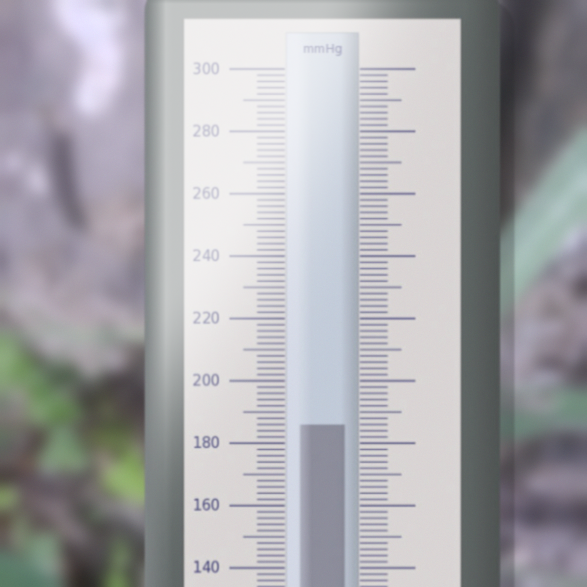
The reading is 186
